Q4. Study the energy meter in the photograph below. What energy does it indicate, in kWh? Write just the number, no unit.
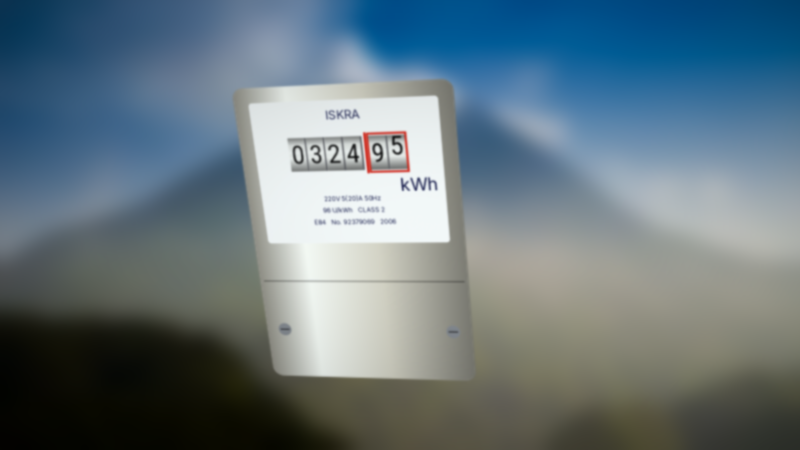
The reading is 324.95
